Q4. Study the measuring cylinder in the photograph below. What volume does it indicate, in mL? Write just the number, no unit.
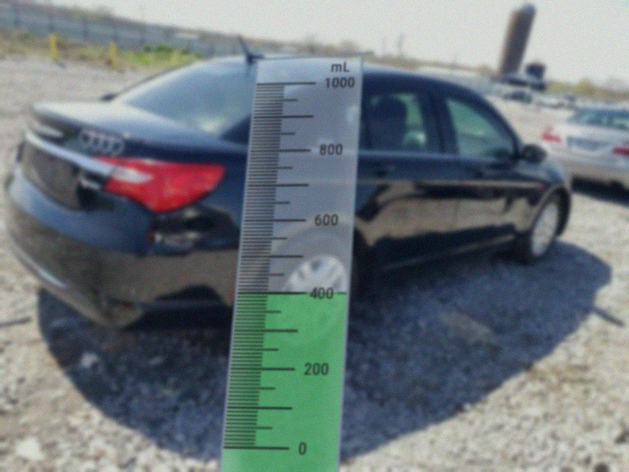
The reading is 400
